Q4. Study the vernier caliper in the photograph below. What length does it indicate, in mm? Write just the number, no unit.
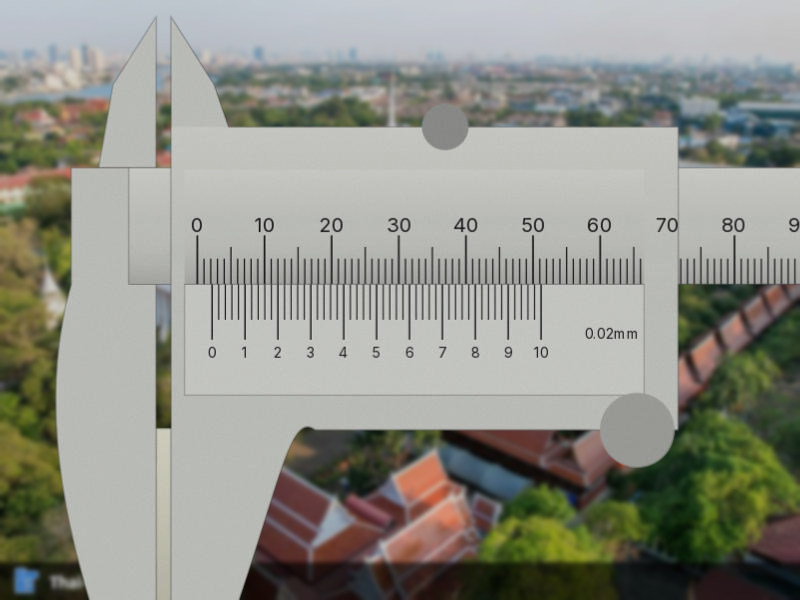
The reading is 2.2
